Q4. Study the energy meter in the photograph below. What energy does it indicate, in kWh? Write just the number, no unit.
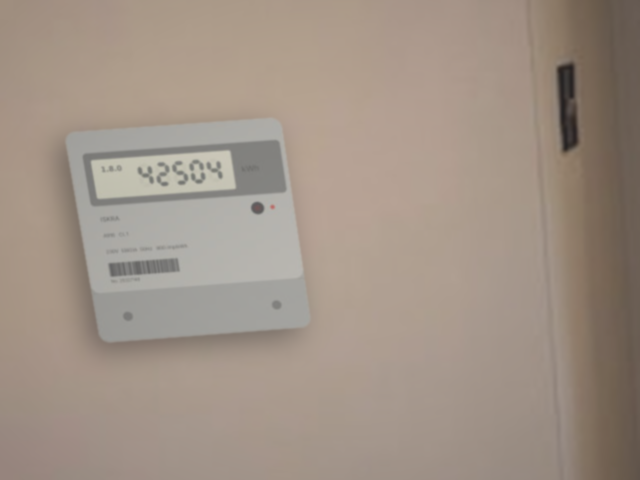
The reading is 42504
